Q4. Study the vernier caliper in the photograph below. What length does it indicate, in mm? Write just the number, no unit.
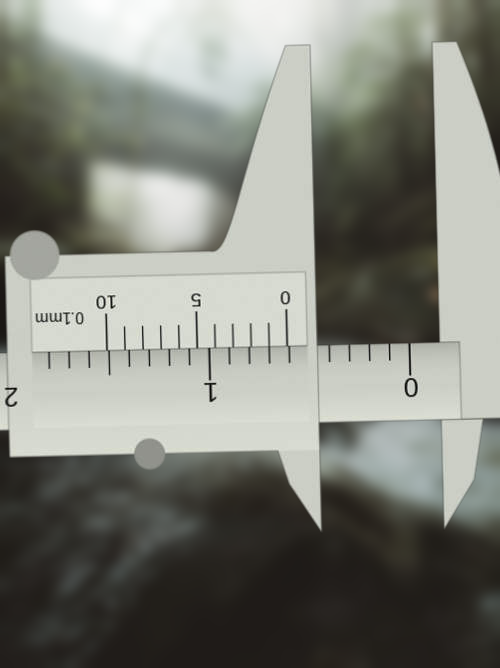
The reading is 6.1
